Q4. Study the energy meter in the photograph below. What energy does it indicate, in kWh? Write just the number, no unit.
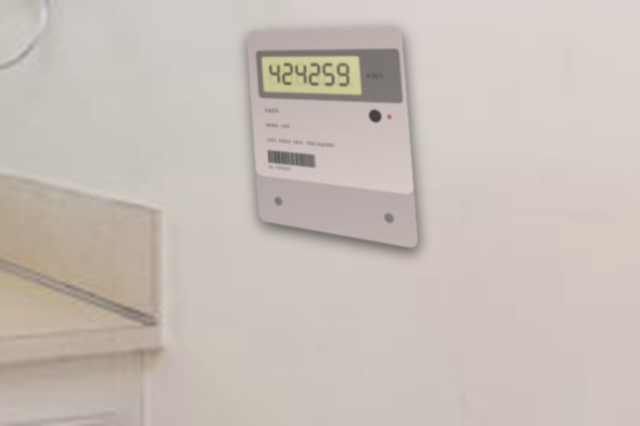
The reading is 424259
